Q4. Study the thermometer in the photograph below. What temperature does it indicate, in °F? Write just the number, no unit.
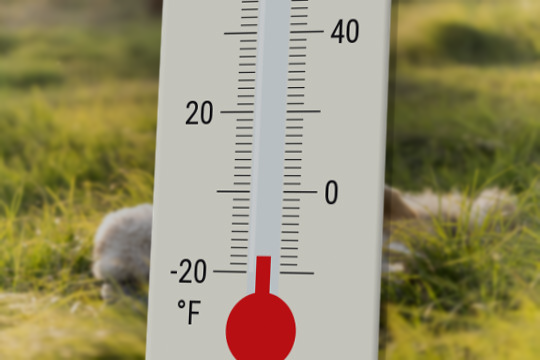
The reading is -16
